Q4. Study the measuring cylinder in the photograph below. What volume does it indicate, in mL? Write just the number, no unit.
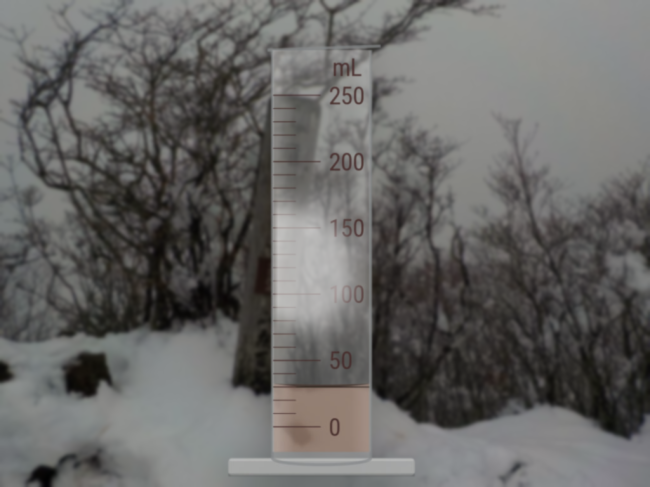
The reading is 30
